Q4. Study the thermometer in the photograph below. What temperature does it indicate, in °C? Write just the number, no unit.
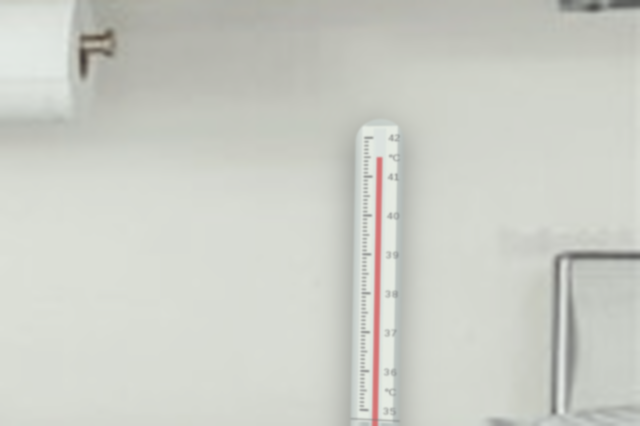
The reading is 41.5
